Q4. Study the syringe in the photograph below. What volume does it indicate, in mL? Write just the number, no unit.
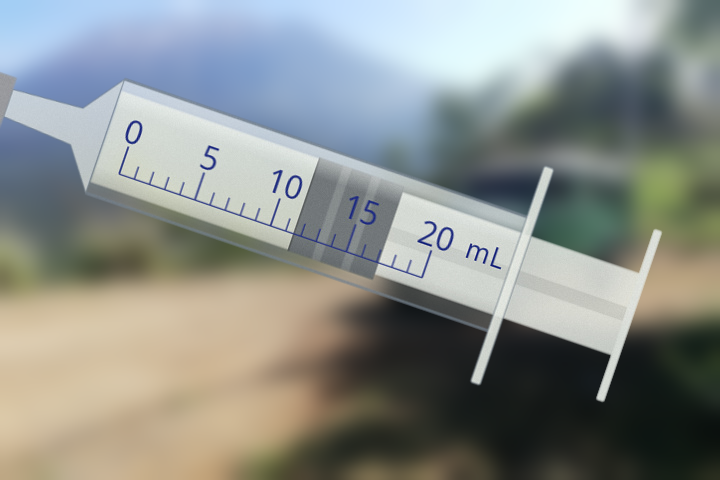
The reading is 11.5
